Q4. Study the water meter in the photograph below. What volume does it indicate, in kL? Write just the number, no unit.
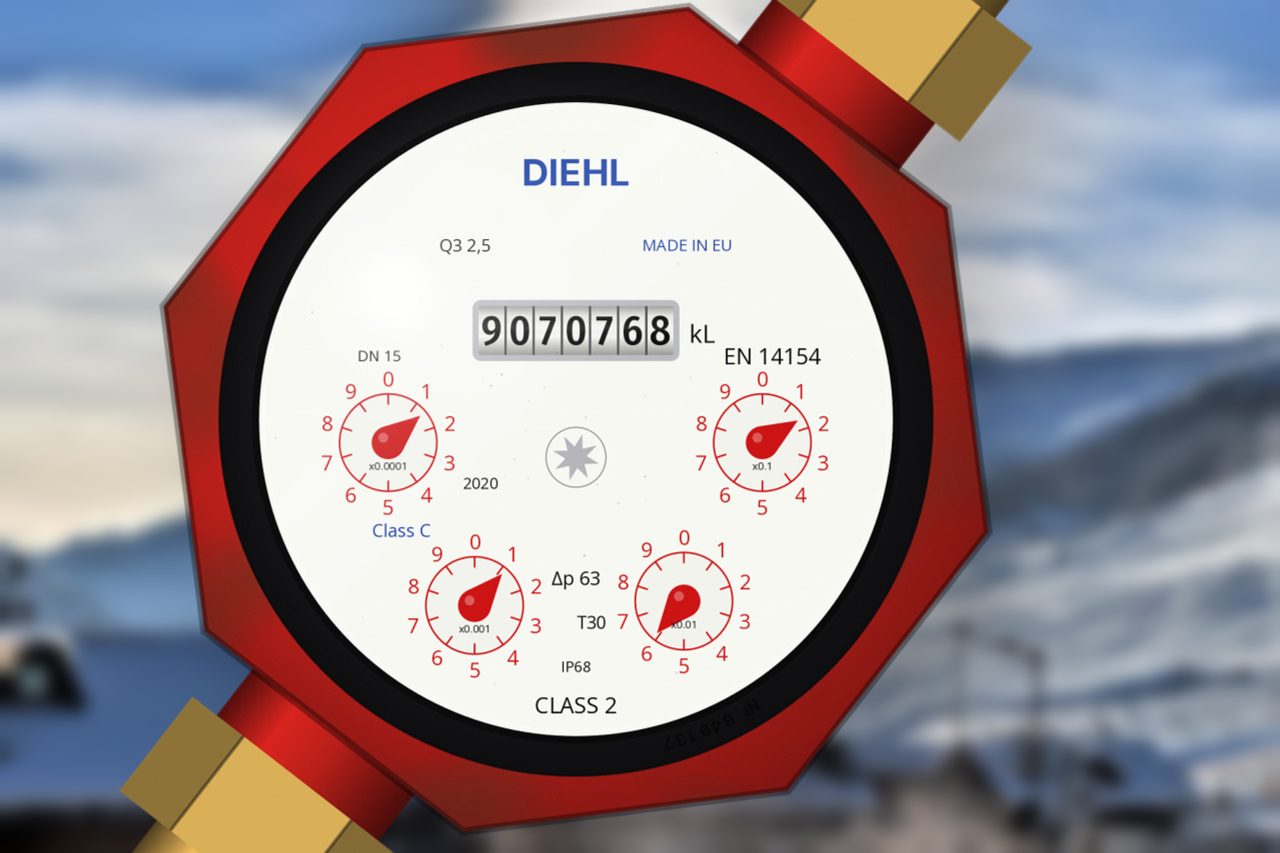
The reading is 9070768.1611
